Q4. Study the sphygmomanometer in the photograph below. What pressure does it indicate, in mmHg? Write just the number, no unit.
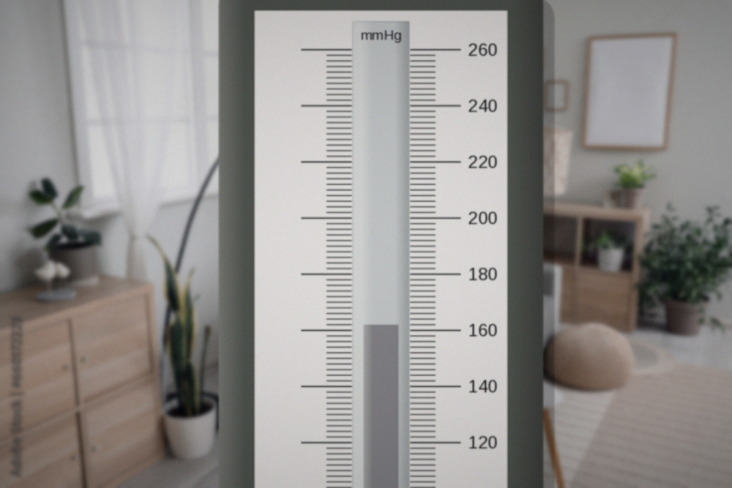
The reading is 162
